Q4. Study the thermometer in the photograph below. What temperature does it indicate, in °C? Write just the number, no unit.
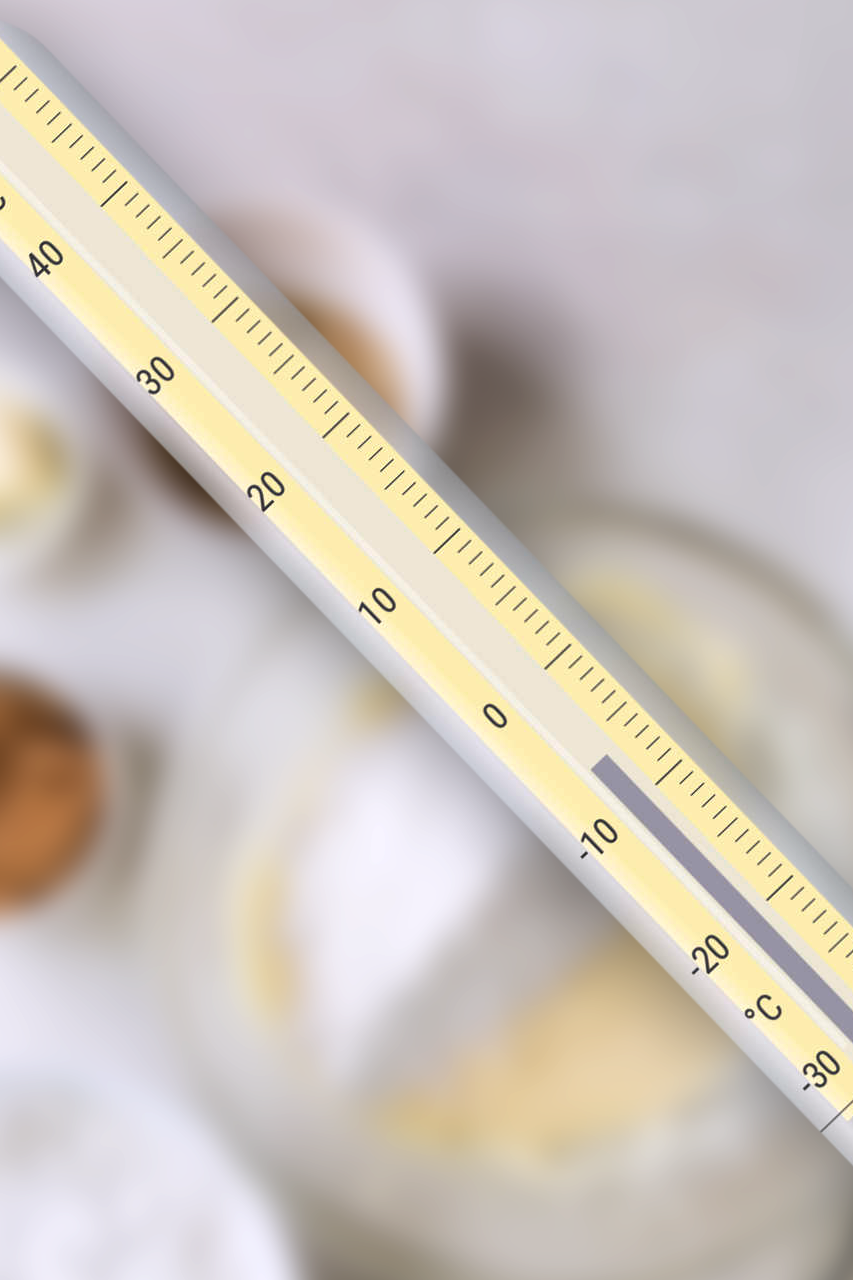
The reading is -6.5
